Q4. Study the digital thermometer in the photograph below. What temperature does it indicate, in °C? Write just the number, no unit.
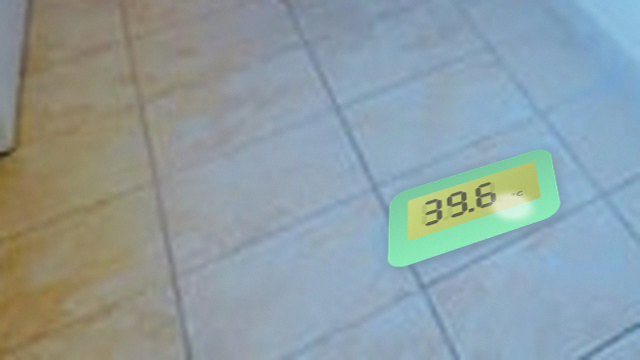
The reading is 39.6
